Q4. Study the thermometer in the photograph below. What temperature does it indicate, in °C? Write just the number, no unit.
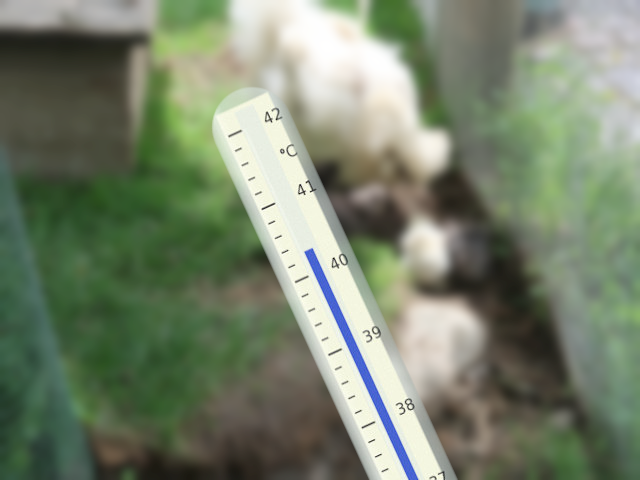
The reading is 40.3
